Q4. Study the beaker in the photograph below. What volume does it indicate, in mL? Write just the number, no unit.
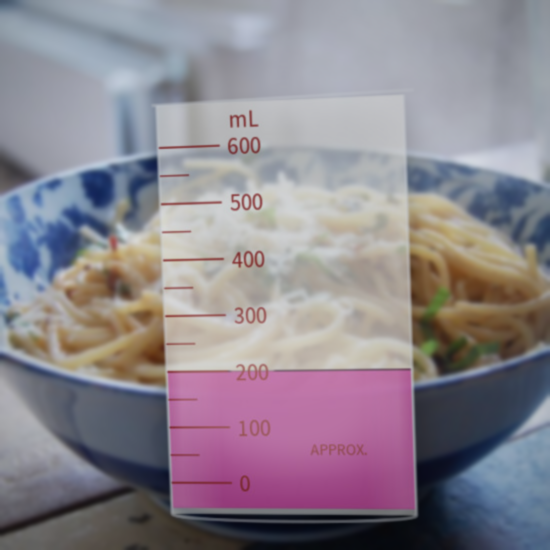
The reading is 200
